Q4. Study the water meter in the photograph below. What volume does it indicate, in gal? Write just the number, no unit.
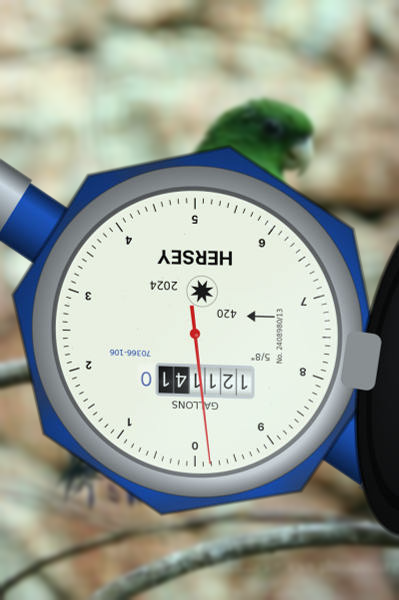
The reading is 1211409.8
